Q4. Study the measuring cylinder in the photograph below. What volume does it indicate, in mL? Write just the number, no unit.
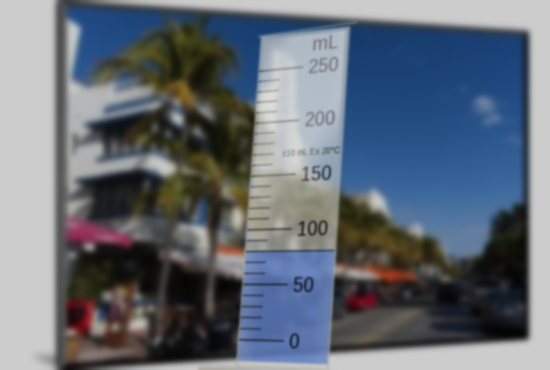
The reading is 80
